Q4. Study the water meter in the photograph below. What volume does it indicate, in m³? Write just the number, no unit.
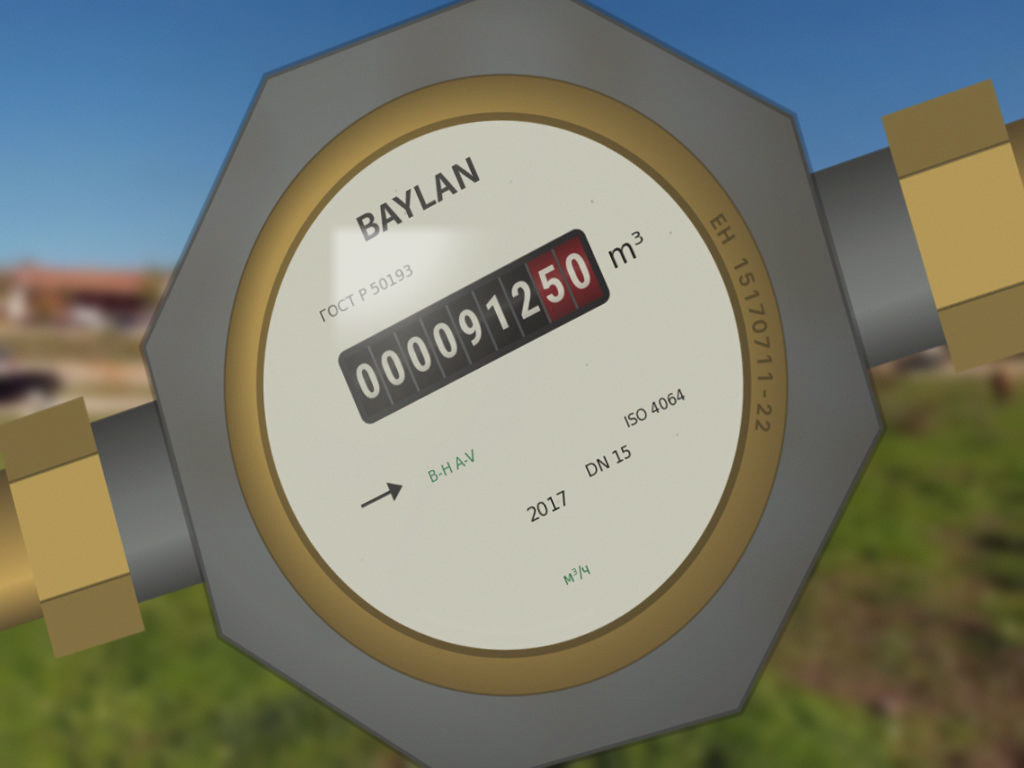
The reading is 912.50
